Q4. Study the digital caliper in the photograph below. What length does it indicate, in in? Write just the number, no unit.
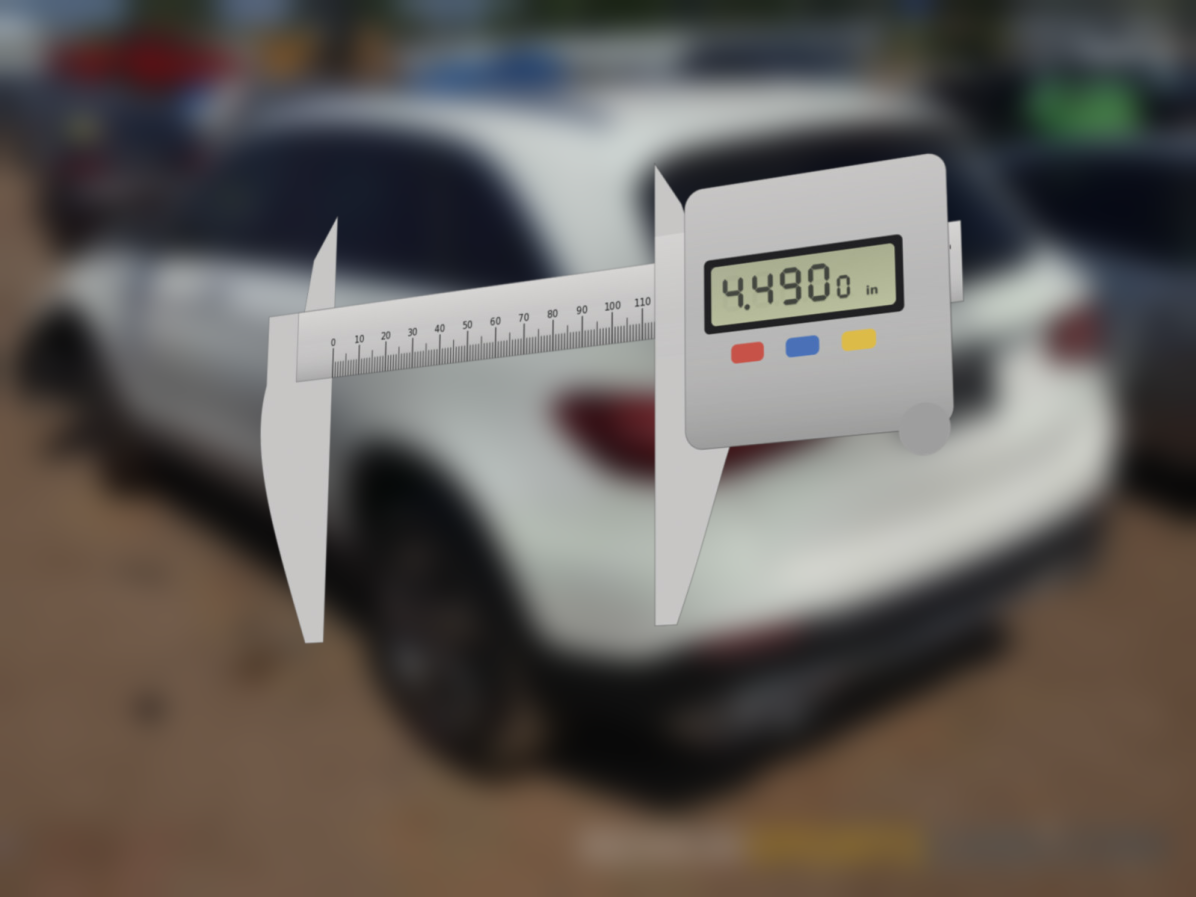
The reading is 4.4900
